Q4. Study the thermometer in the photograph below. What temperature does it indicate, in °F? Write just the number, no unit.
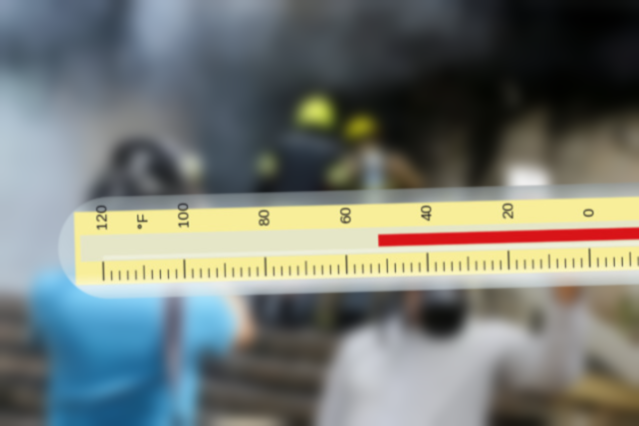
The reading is 52
